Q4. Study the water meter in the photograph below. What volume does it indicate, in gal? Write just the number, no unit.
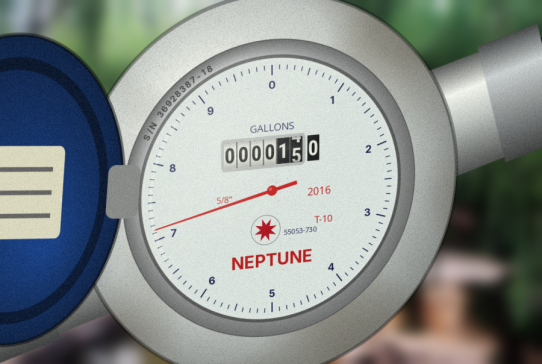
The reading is 147.1
